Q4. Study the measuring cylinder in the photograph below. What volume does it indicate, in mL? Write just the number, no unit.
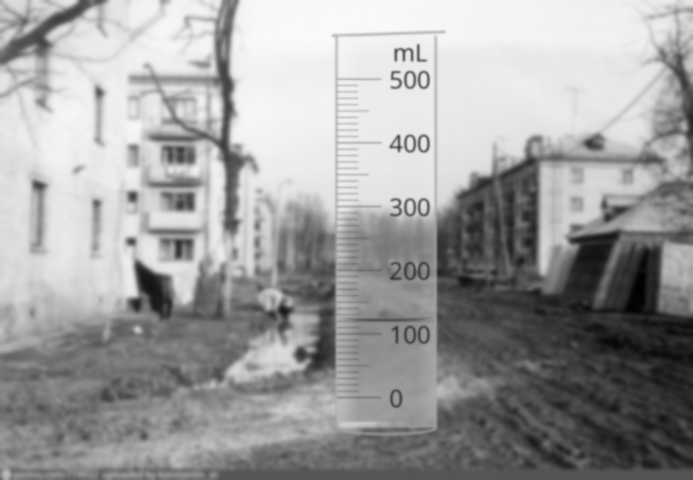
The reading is 120
